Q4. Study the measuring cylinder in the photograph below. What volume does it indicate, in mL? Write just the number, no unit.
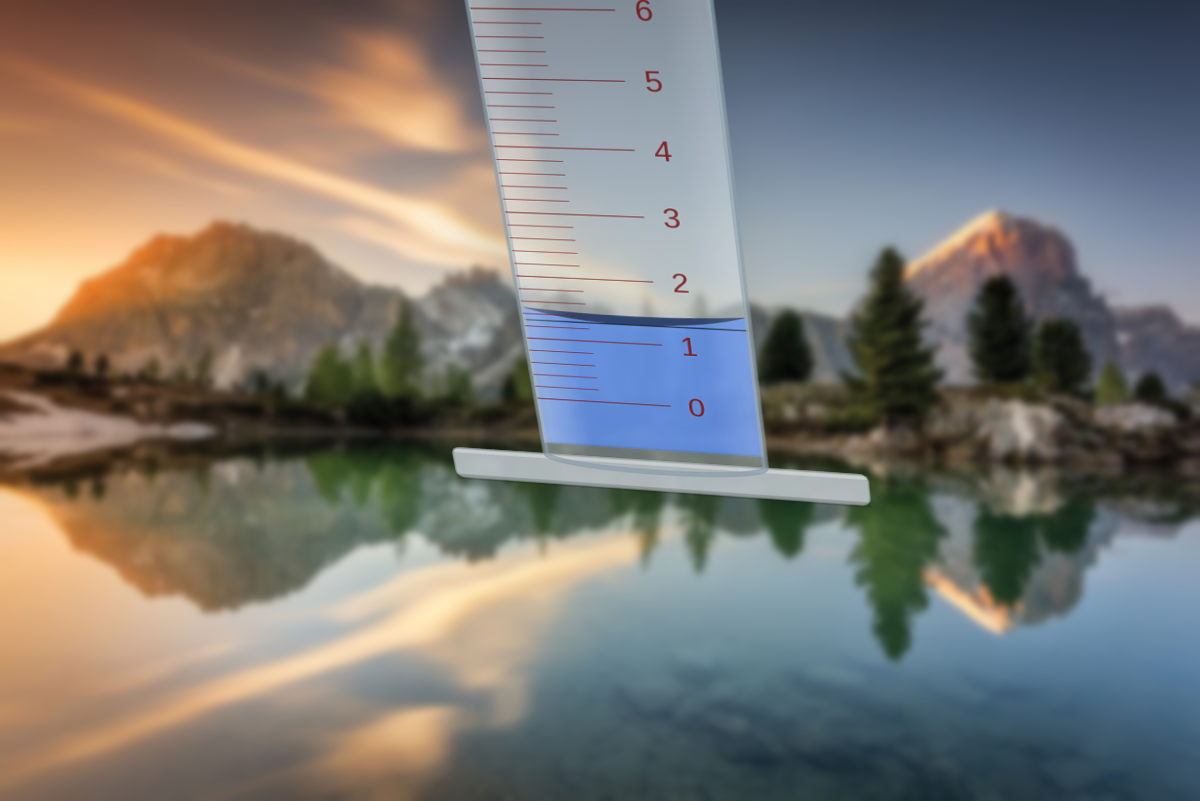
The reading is 1.3
